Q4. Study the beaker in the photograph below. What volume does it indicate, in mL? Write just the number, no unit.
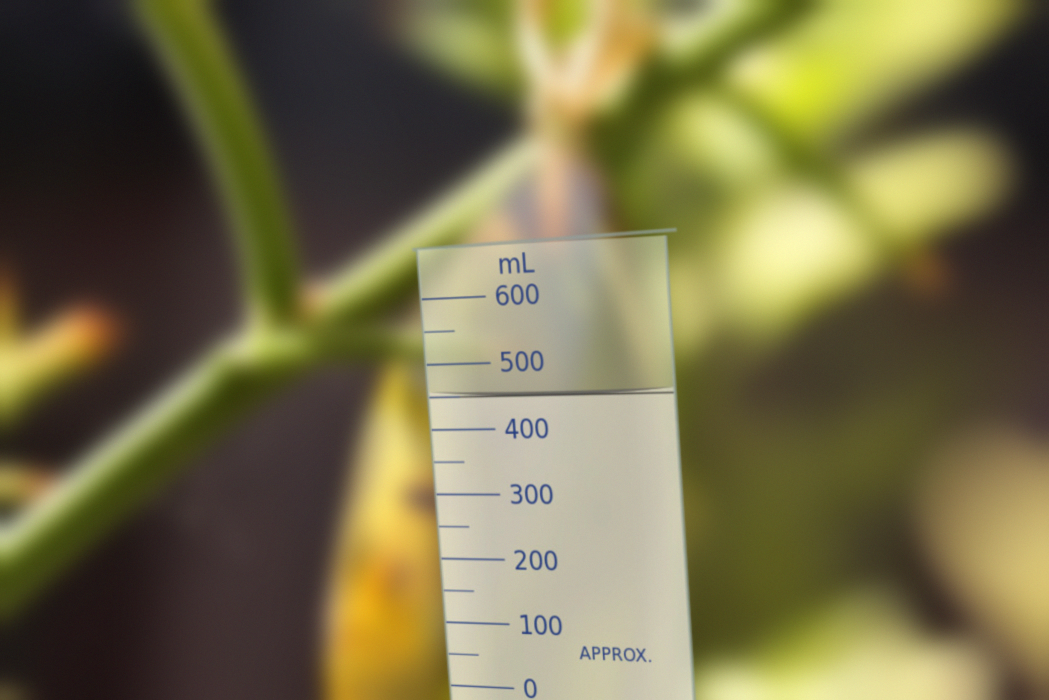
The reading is 450
